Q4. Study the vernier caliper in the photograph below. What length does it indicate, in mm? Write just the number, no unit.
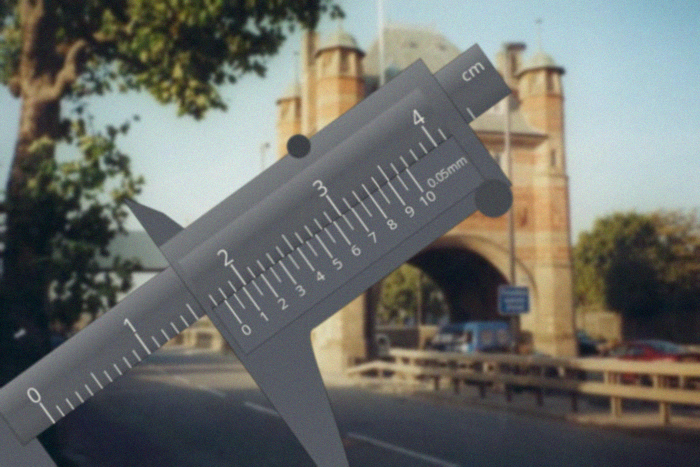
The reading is 17.8
